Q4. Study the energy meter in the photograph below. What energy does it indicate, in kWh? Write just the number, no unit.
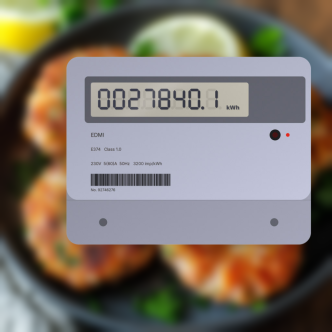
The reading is 27840.1
